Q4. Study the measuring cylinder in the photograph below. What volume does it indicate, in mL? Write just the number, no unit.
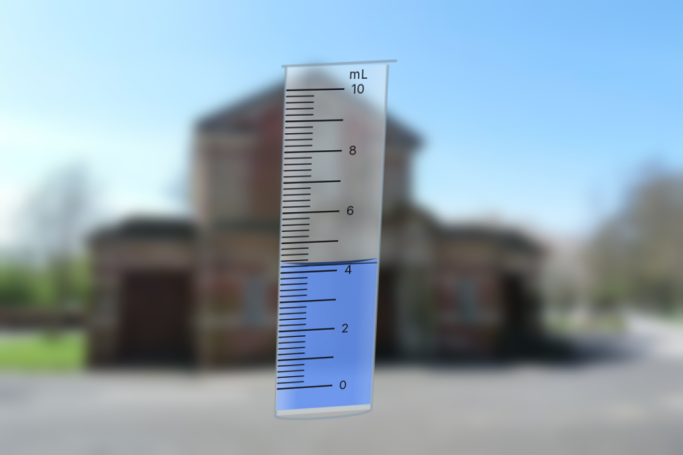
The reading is 4.2
